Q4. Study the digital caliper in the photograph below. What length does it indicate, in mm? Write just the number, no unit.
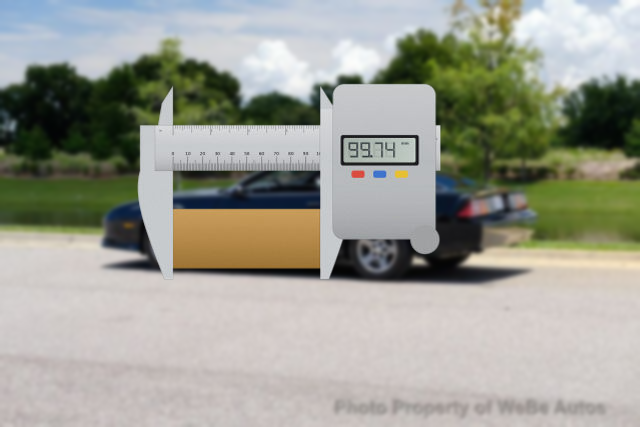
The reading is 99.74
